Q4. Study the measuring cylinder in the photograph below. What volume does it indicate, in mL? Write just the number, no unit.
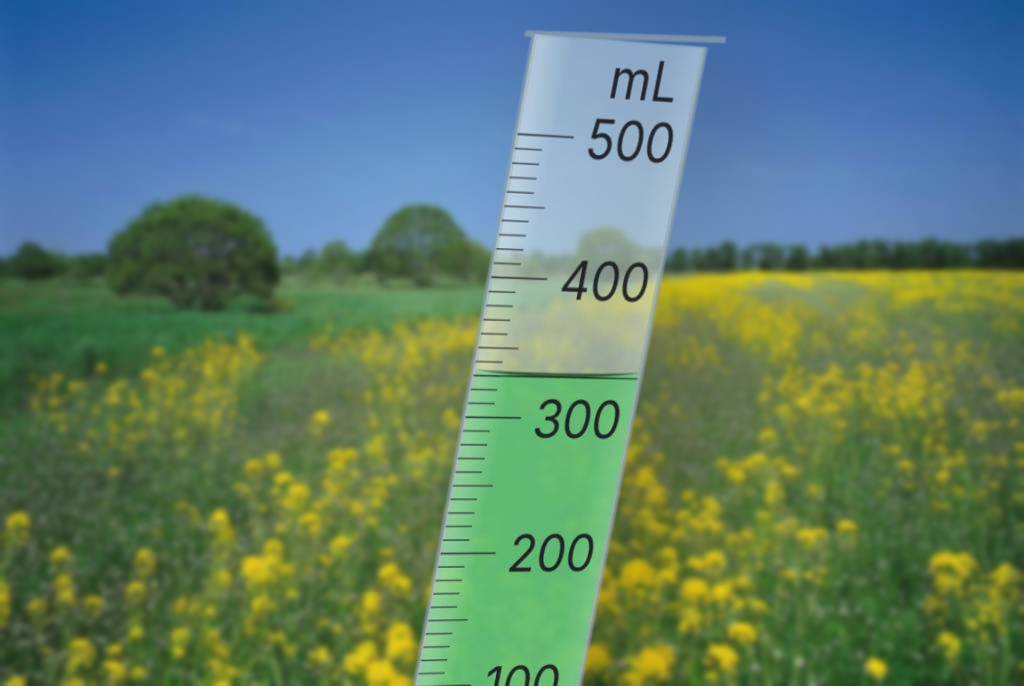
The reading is 330
